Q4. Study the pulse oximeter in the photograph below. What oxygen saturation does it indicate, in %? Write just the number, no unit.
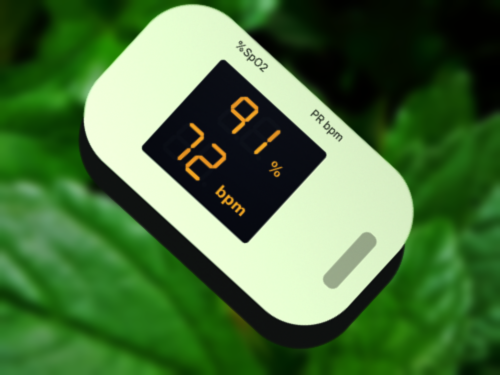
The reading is 91
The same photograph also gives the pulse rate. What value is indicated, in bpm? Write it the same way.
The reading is 72
